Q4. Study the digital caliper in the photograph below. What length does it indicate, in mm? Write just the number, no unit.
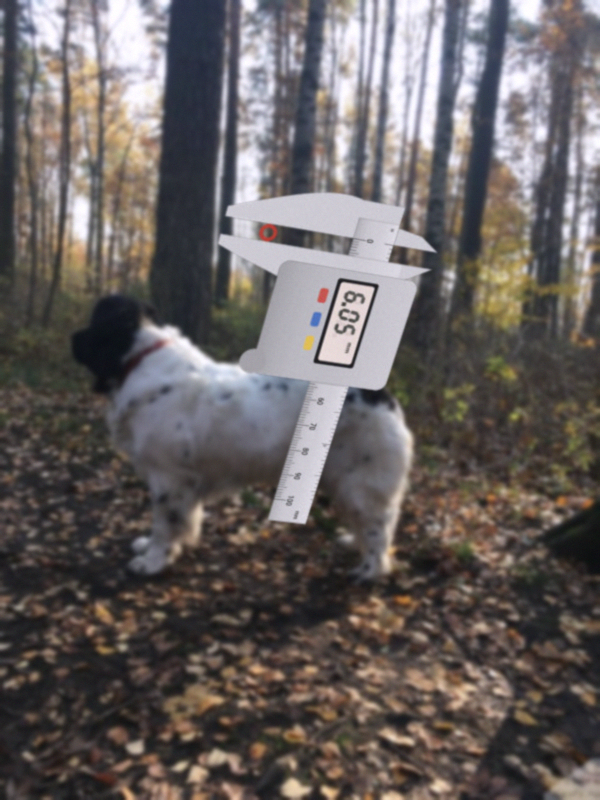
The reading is 6.05
